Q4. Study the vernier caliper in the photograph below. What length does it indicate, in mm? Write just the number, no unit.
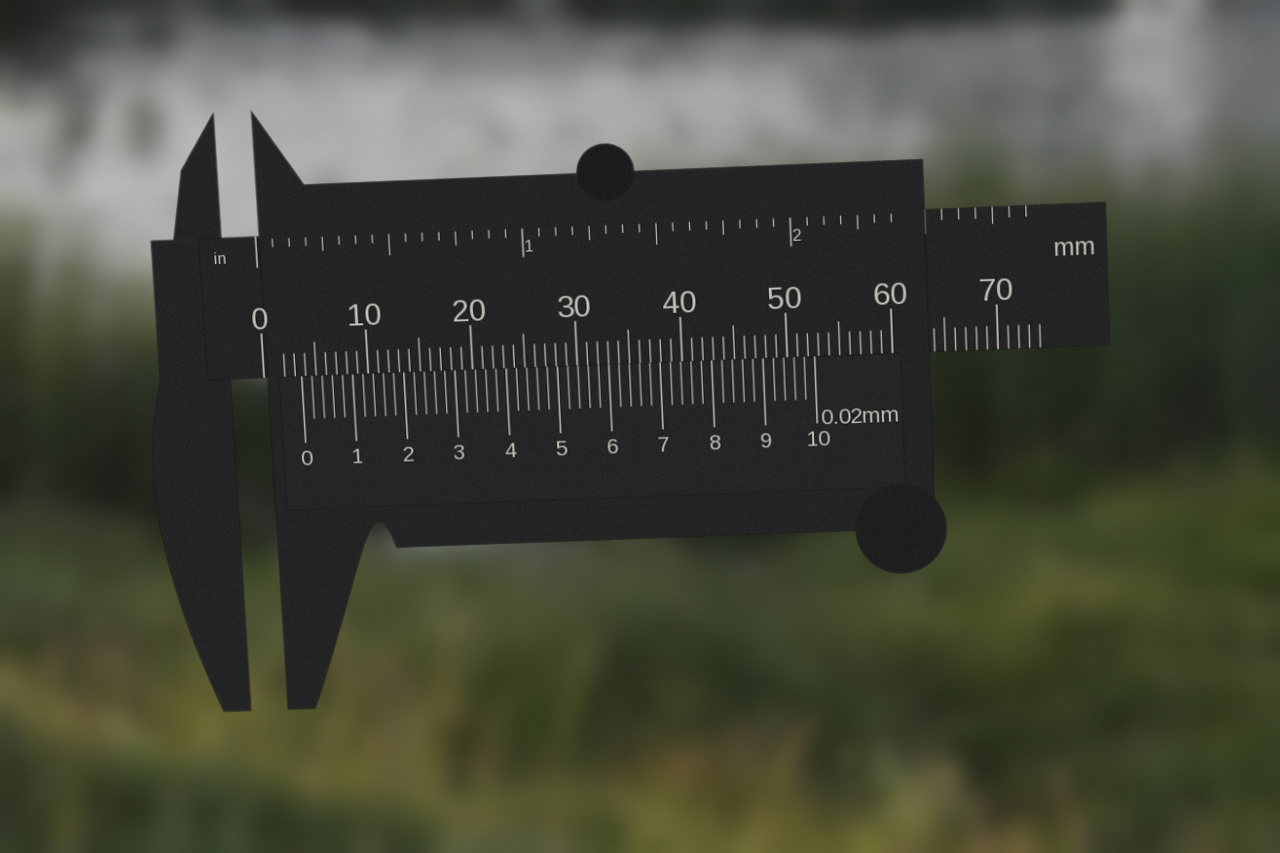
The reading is 3.6
